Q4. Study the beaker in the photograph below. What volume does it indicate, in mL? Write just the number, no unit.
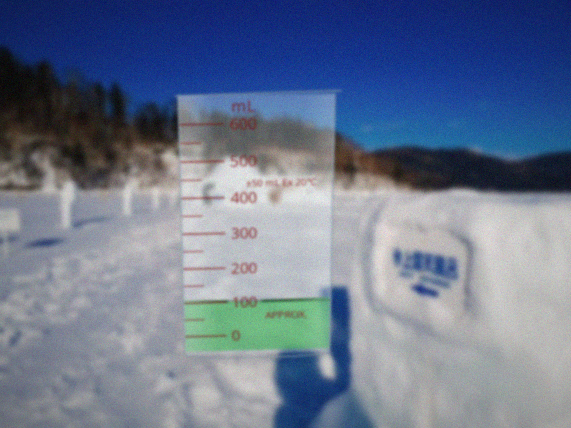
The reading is 100
